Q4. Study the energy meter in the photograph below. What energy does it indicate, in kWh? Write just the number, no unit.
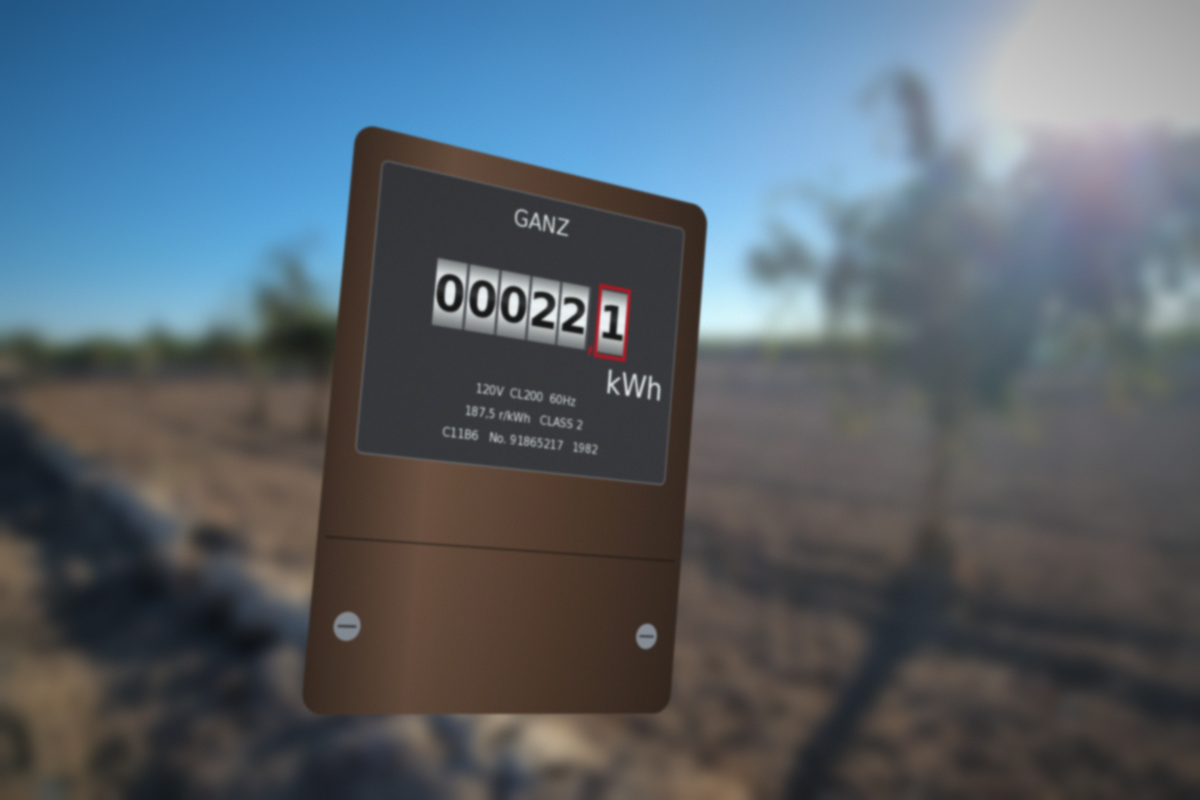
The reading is 22.1
